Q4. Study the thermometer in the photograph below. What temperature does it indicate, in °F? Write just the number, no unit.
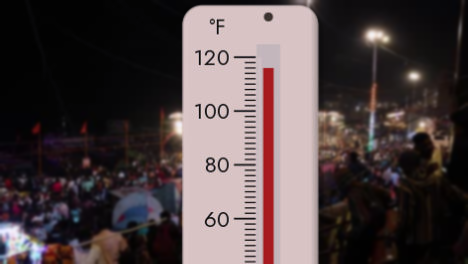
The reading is 116
